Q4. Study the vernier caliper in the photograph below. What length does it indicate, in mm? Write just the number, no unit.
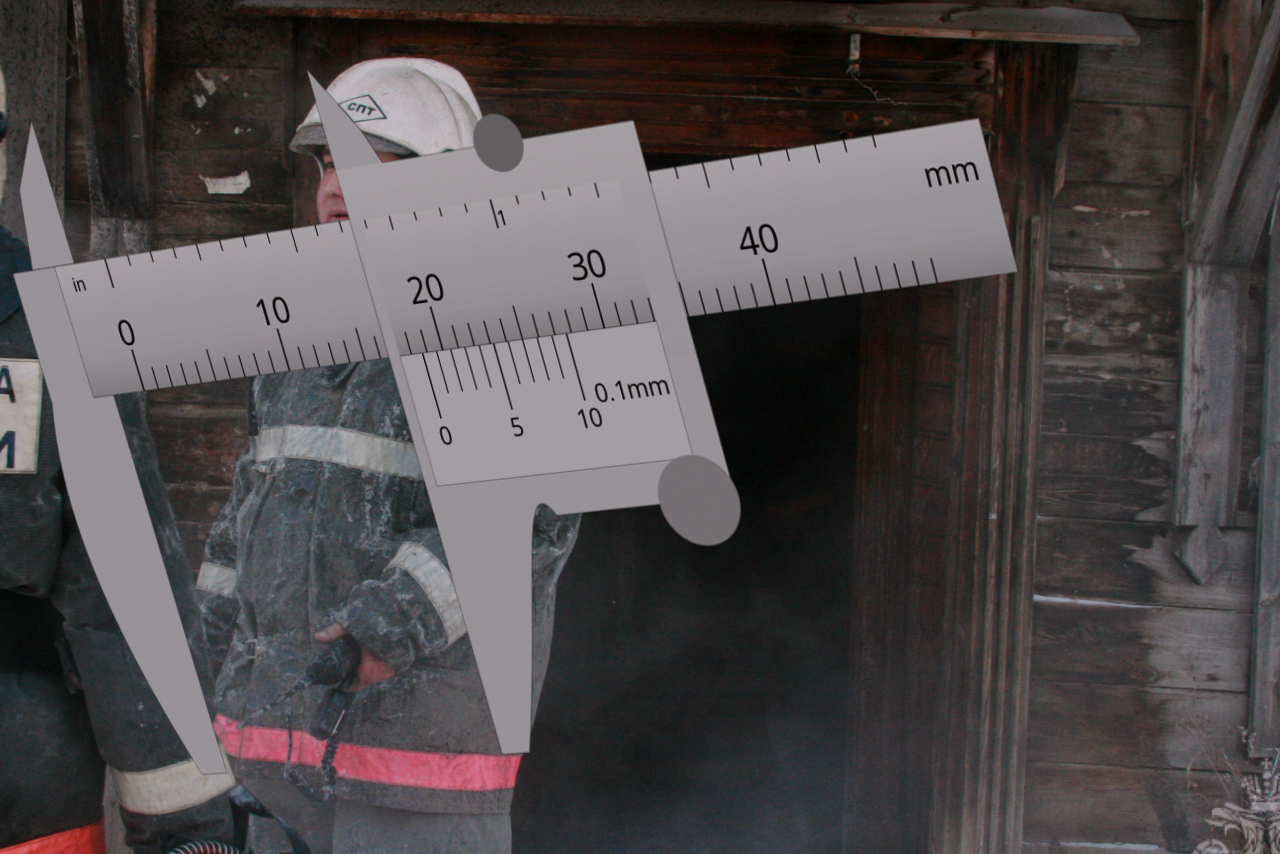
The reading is 18.7
